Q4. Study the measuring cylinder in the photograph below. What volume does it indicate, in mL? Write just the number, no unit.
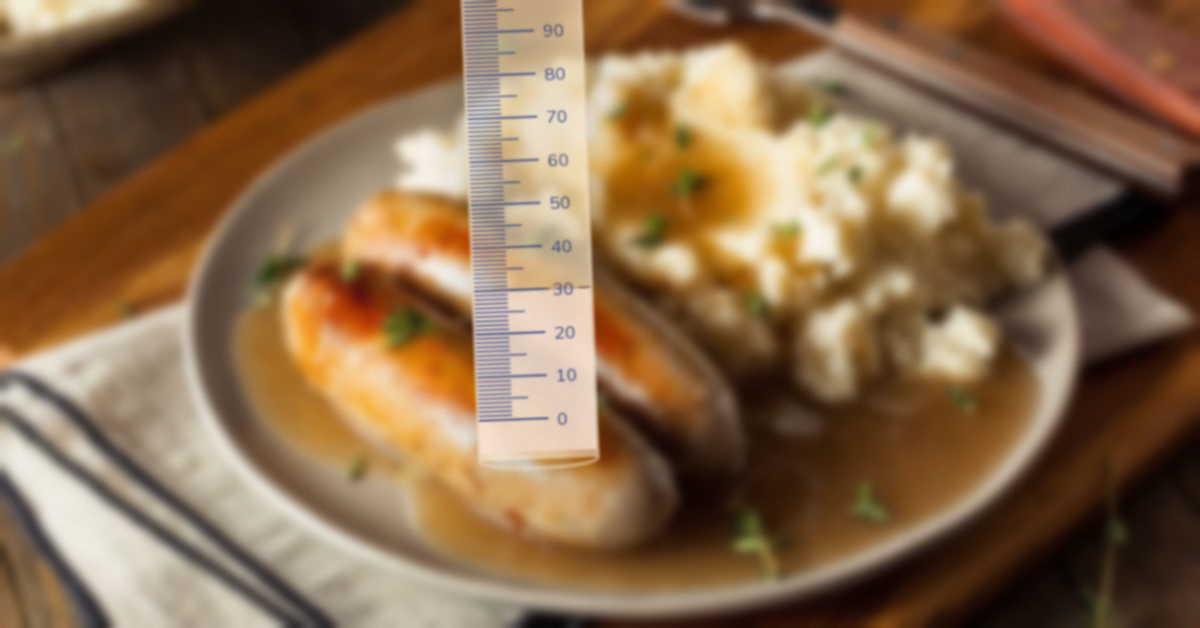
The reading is 30
